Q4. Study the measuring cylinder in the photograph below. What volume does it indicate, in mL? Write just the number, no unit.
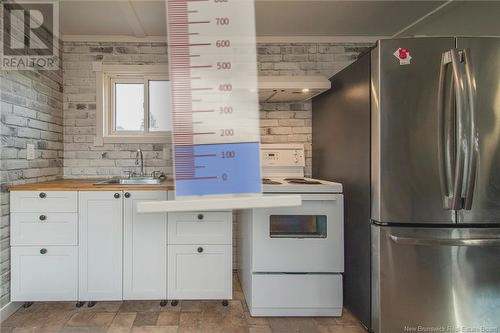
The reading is 150
